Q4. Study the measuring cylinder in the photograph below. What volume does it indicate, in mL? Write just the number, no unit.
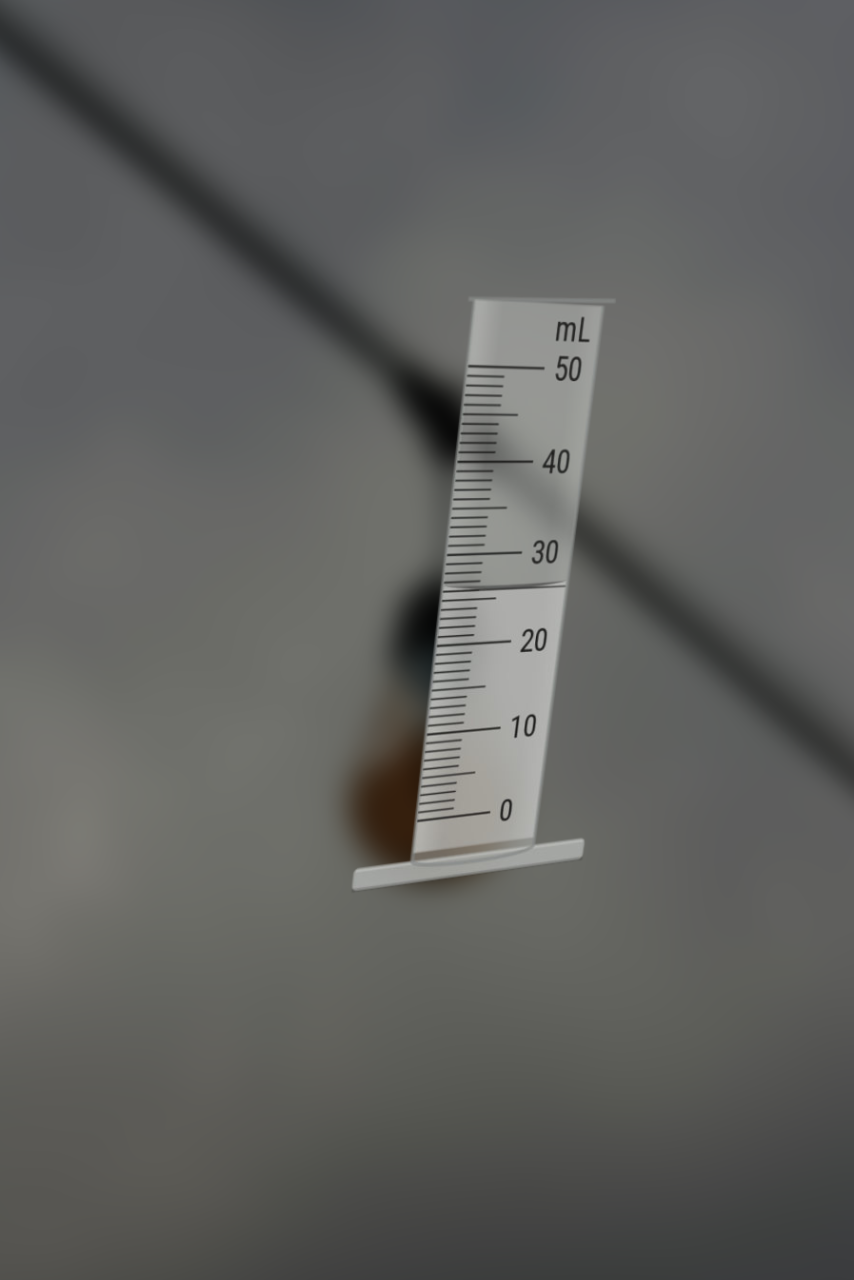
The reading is 26
